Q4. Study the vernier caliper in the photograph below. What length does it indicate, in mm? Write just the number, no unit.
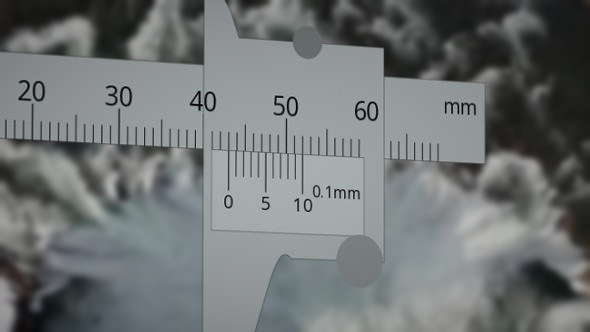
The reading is 43.0
